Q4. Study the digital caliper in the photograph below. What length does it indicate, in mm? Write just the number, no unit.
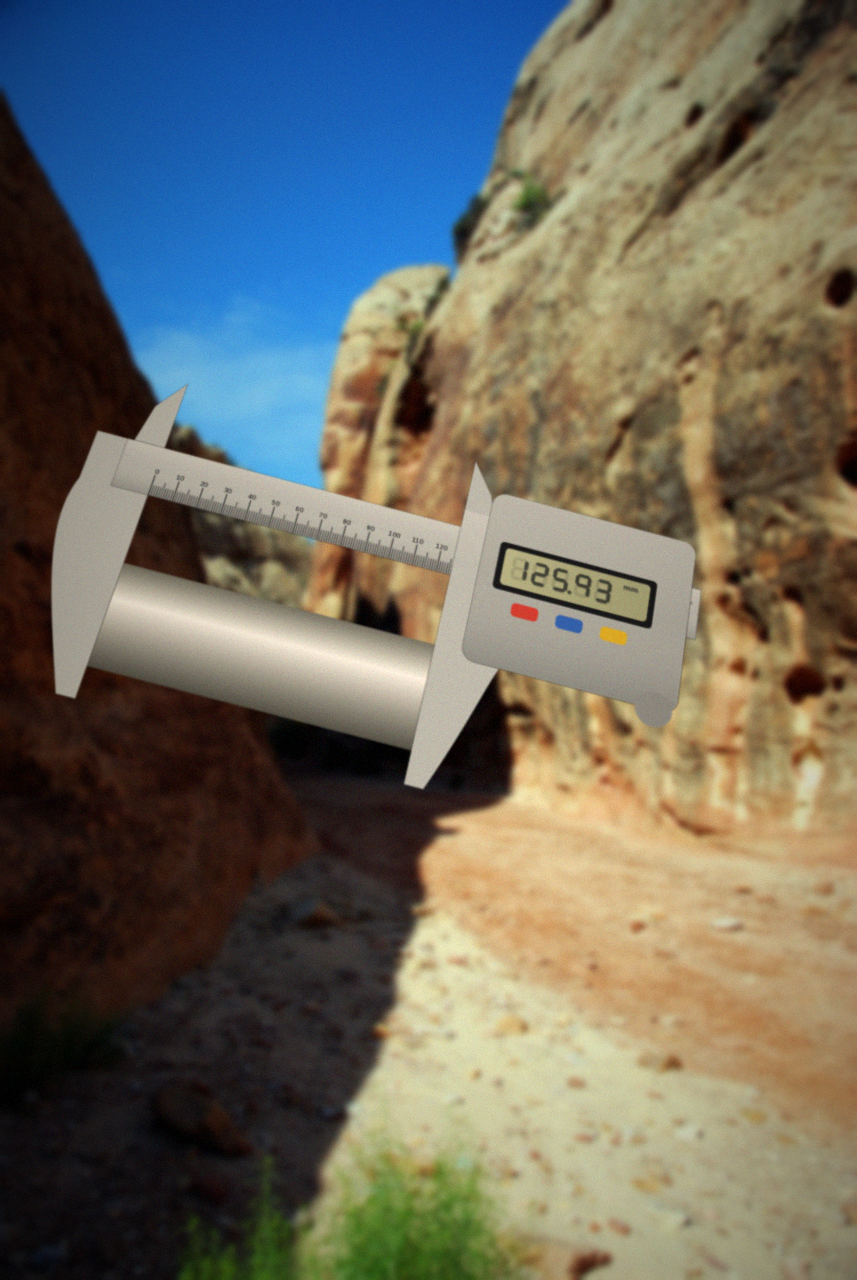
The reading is 125.93
